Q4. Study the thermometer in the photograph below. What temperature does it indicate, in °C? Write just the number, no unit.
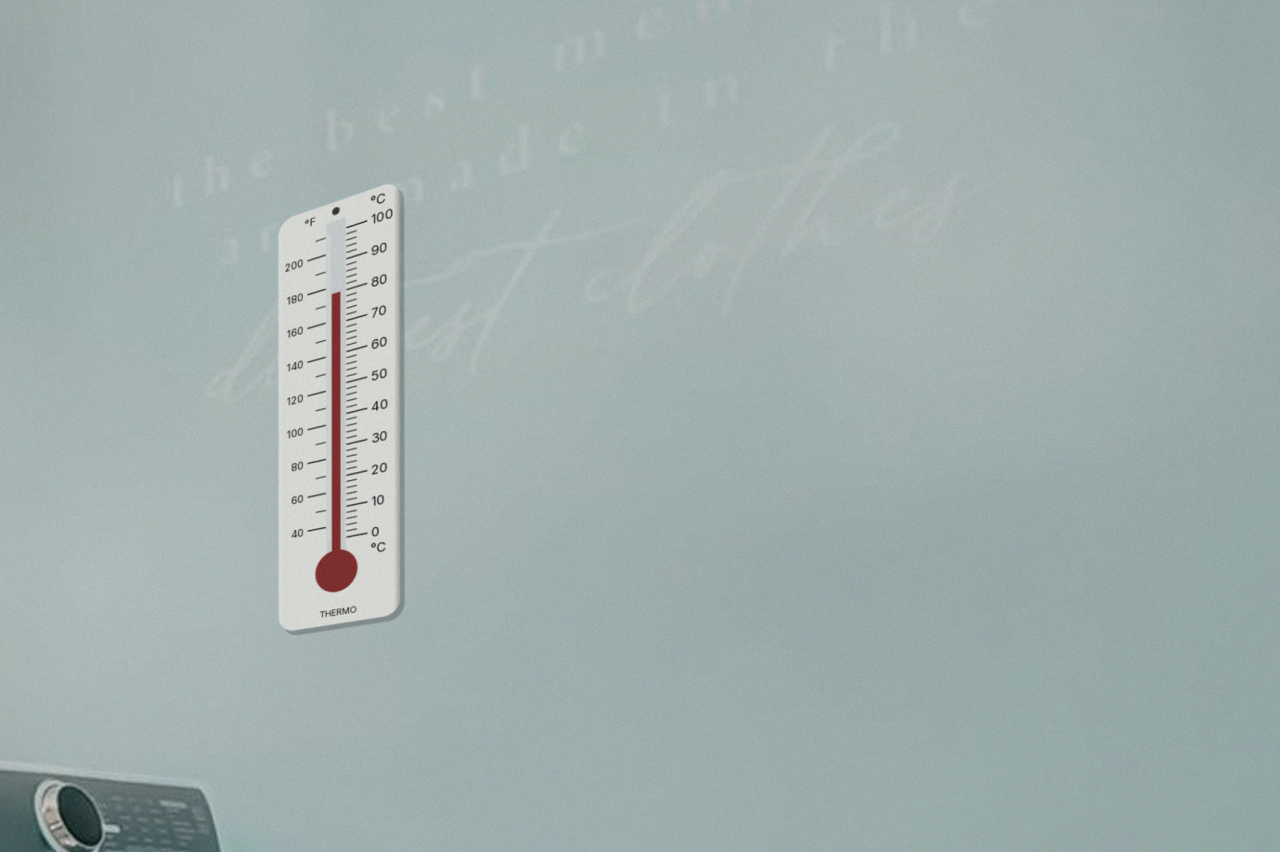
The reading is 80
